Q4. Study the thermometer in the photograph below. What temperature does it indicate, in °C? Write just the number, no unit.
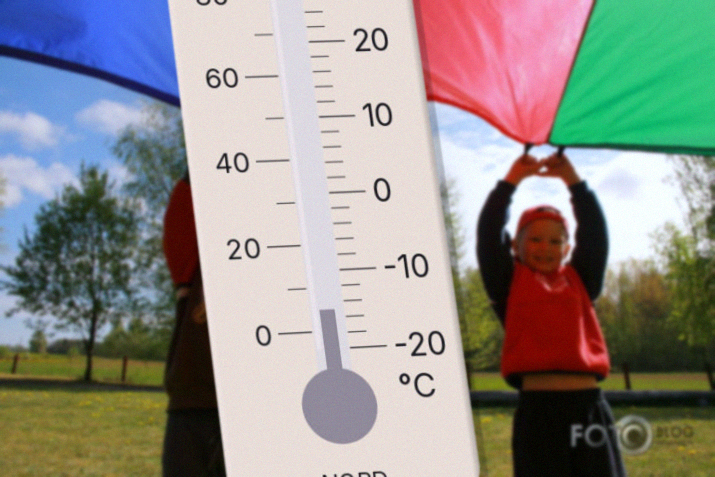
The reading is -15
